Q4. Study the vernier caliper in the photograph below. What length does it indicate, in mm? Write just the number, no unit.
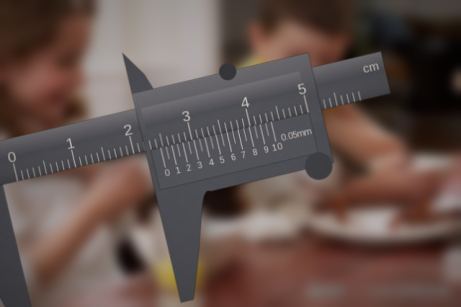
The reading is 24.6
